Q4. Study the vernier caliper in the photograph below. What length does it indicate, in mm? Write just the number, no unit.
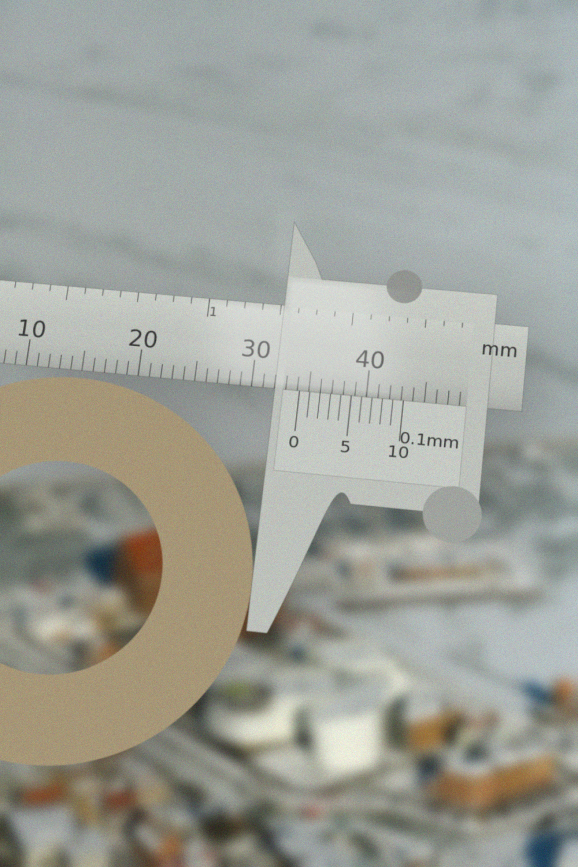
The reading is 34.2
